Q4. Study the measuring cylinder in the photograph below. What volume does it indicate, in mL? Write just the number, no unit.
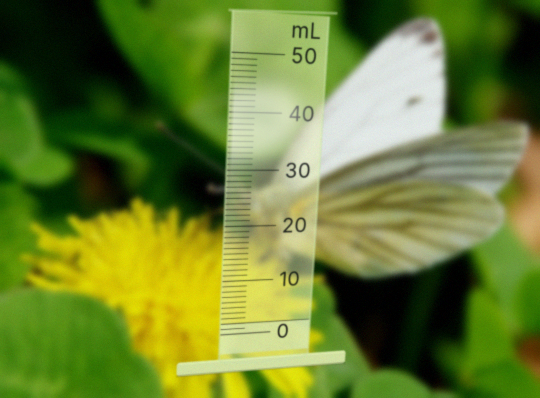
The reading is 2
